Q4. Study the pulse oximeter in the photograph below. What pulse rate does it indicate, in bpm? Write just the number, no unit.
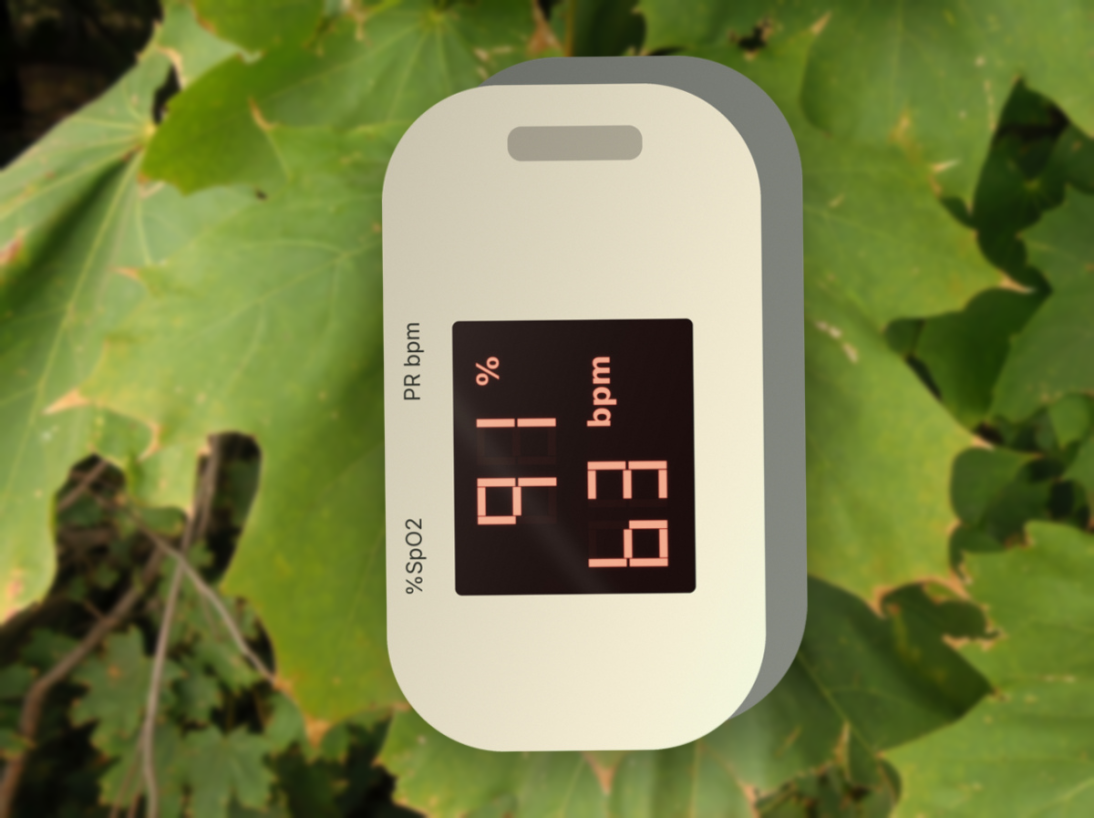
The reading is 63
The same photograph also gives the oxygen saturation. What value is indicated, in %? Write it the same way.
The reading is 91
